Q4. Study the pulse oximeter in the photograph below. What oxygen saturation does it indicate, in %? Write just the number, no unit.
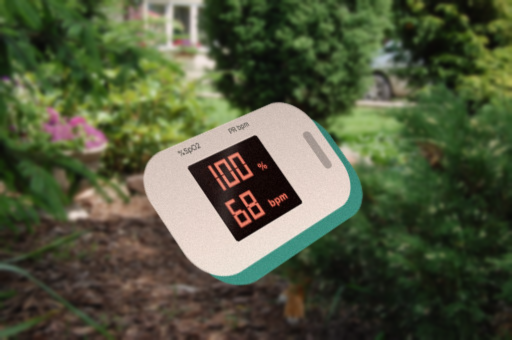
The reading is 100
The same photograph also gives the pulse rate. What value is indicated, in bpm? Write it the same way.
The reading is 68
